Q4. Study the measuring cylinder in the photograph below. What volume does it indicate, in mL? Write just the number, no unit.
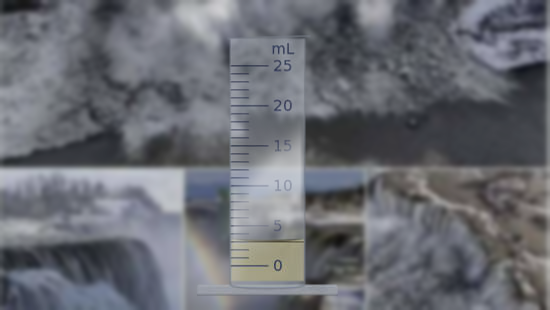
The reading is 3
